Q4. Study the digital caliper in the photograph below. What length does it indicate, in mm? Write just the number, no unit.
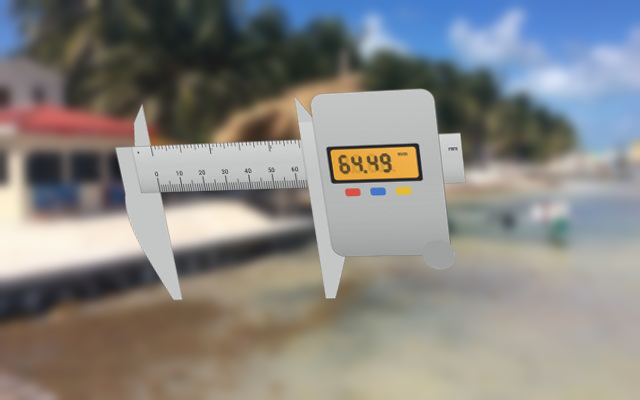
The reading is 64.49
